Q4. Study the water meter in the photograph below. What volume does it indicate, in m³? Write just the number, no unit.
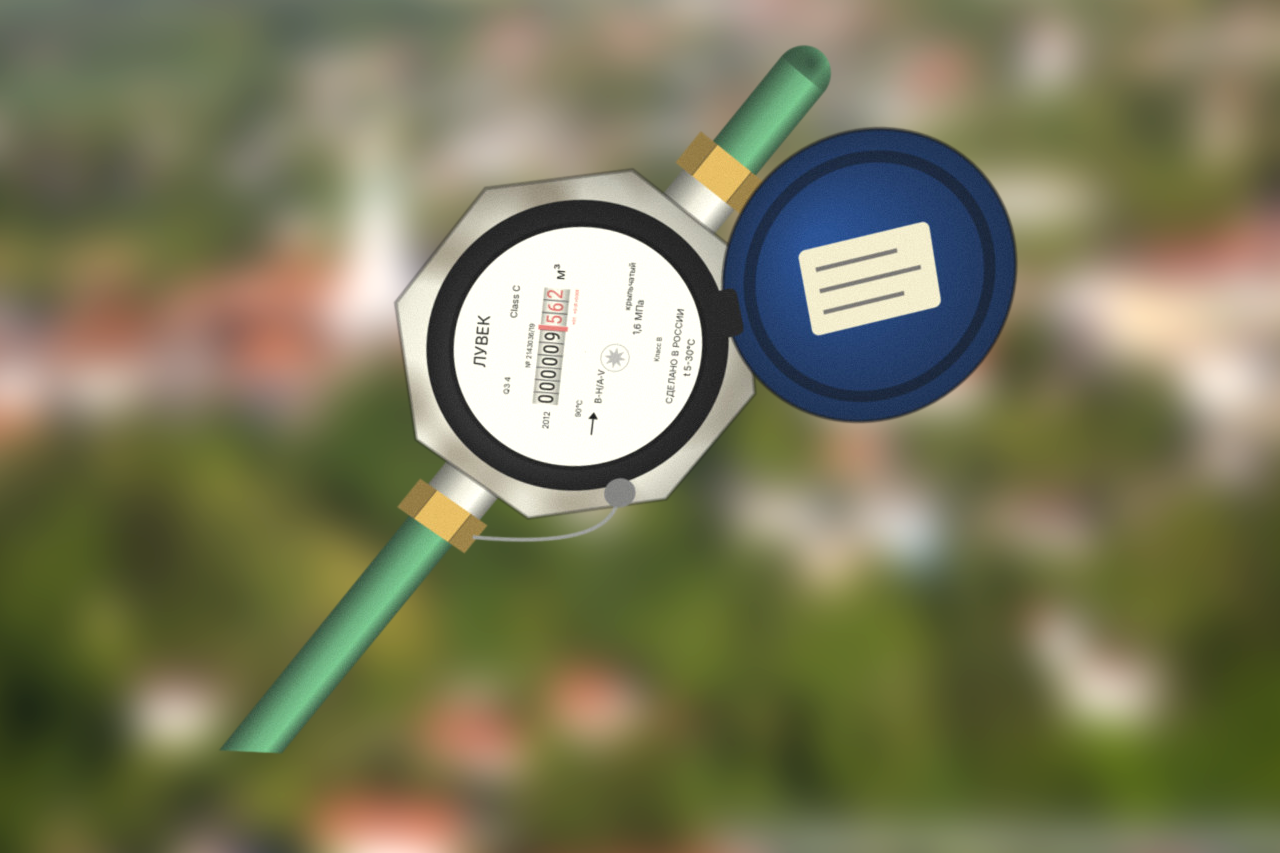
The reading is 9.562
